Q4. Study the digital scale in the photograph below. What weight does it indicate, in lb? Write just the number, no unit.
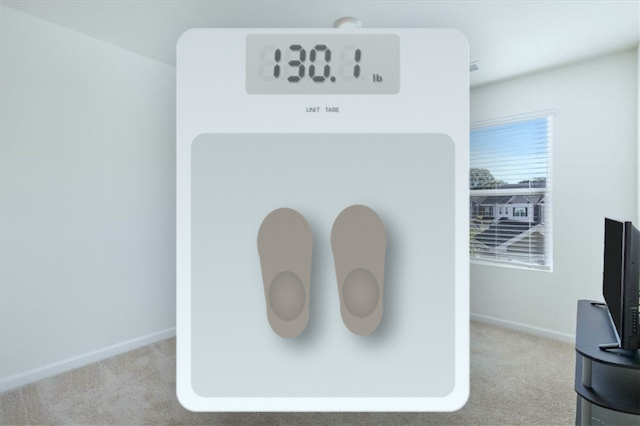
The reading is 130.1
